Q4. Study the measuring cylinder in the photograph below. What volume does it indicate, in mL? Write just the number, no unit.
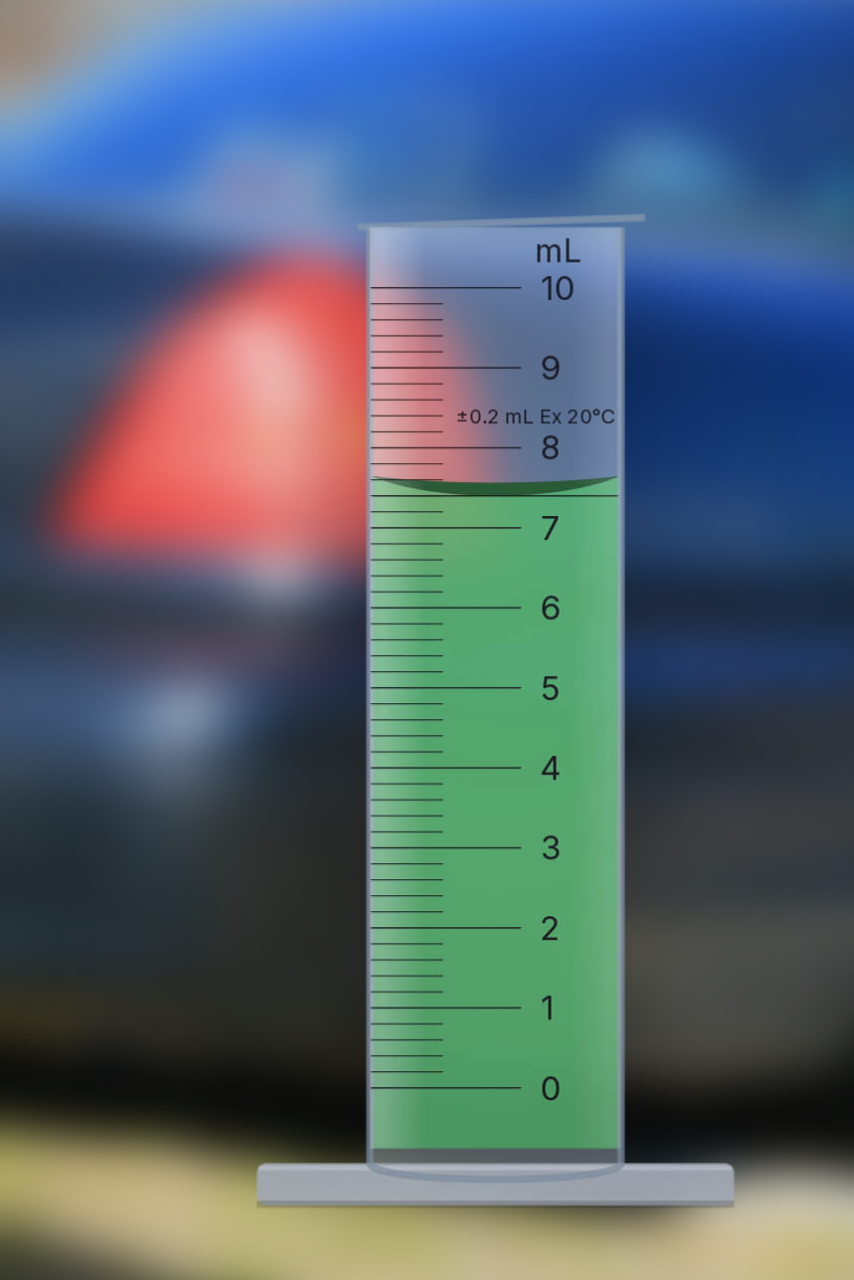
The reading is 7.4
